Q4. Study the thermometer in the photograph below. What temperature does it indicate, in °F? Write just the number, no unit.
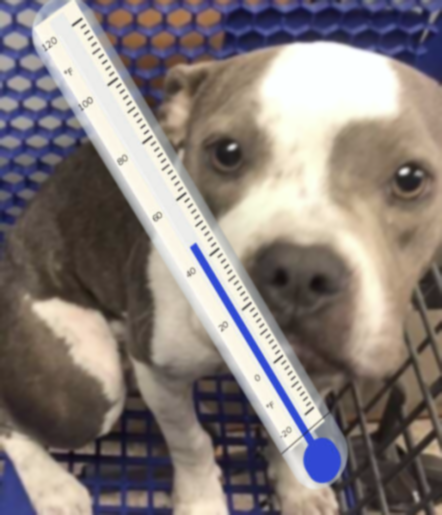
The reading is 46
